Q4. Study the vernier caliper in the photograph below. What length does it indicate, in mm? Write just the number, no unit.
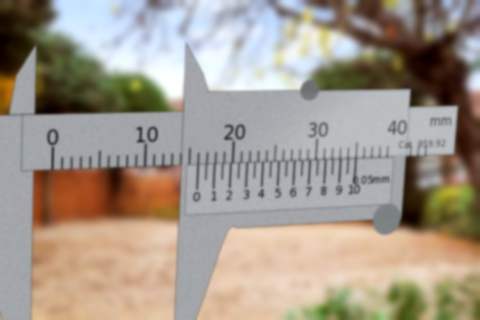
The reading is 16.0
